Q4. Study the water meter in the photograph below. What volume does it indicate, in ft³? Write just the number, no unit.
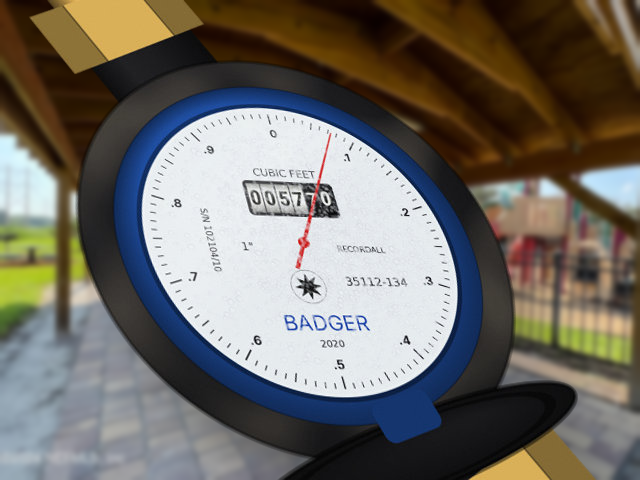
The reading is 5770.07
